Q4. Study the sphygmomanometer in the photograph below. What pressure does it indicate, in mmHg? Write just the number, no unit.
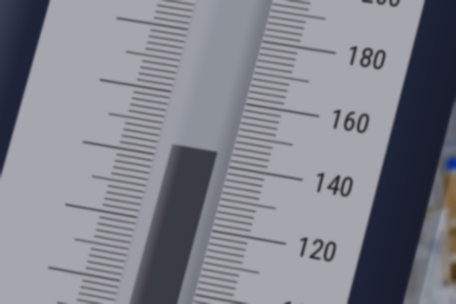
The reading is 144
